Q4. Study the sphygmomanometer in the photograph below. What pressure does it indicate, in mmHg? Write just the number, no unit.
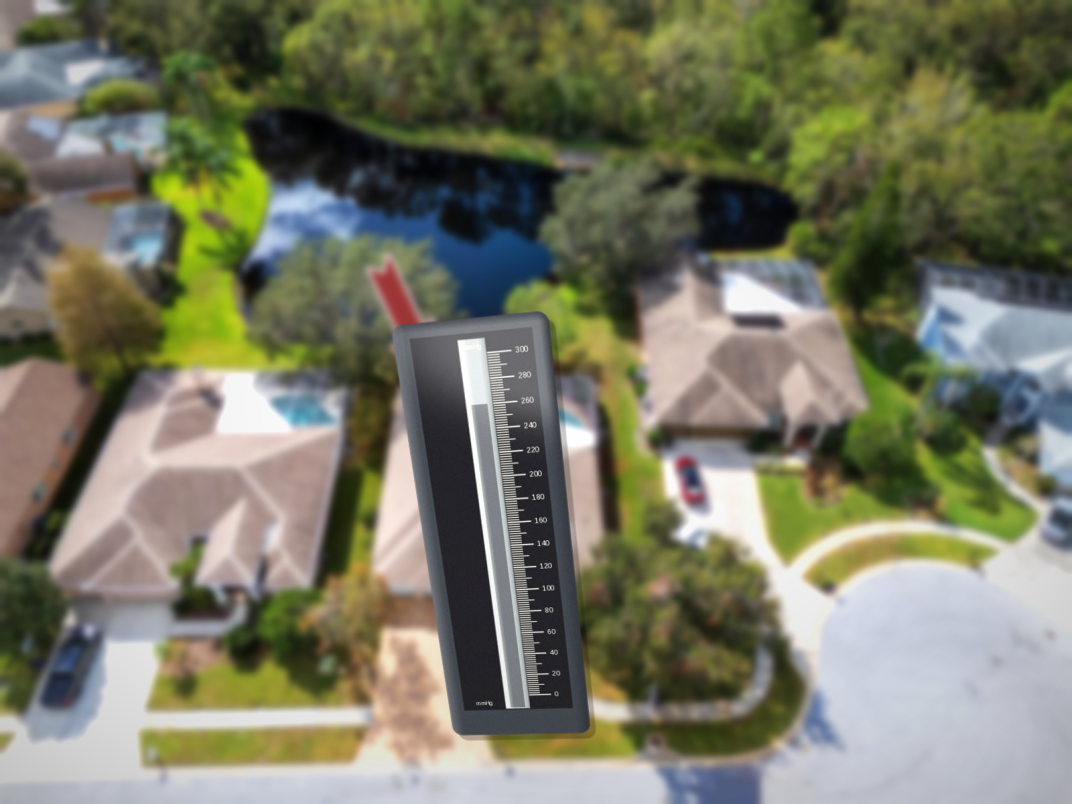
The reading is 260
